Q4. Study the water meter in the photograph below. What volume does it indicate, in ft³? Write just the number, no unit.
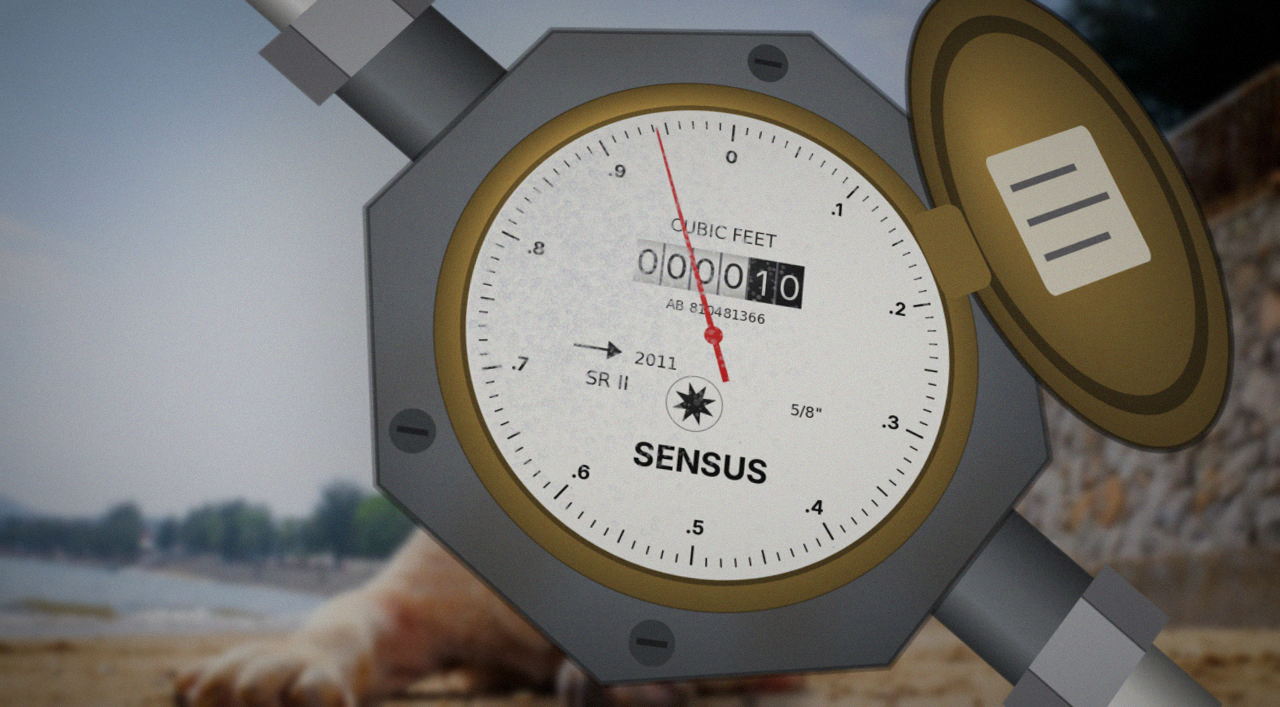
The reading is 9.94
